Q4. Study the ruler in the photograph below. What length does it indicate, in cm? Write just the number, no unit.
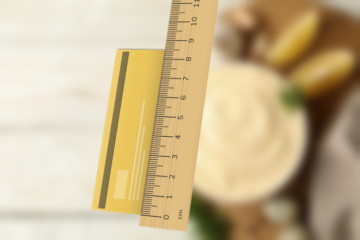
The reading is 8.5
